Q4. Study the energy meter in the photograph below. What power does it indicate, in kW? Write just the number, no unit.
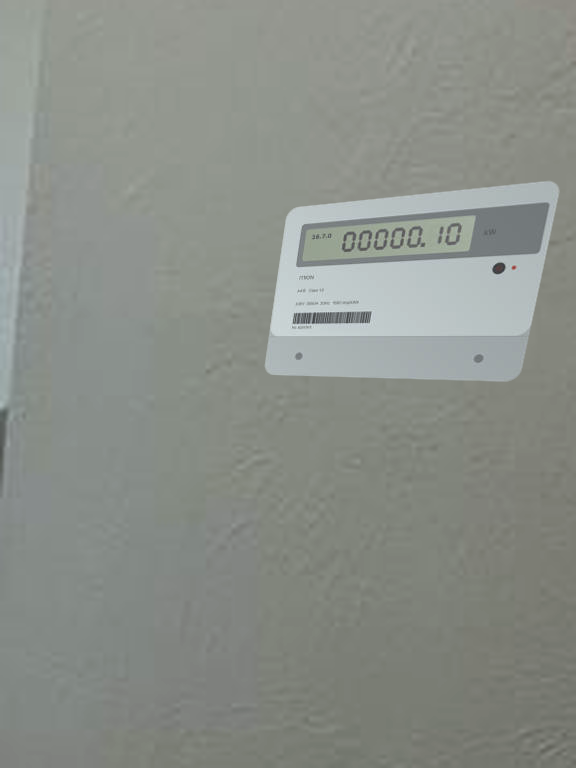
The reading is 0.10
